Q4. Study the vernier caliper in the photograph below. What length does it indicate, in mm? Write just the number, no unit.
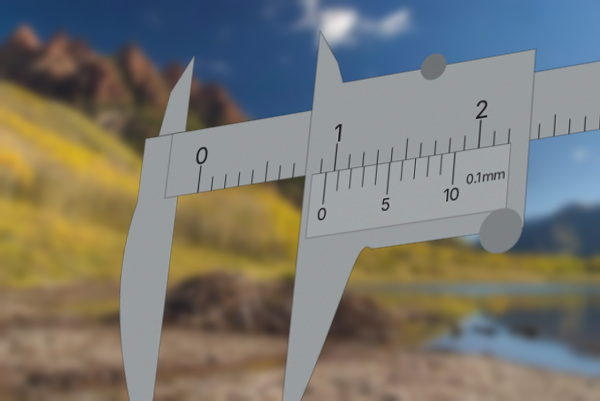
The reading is 9.4
